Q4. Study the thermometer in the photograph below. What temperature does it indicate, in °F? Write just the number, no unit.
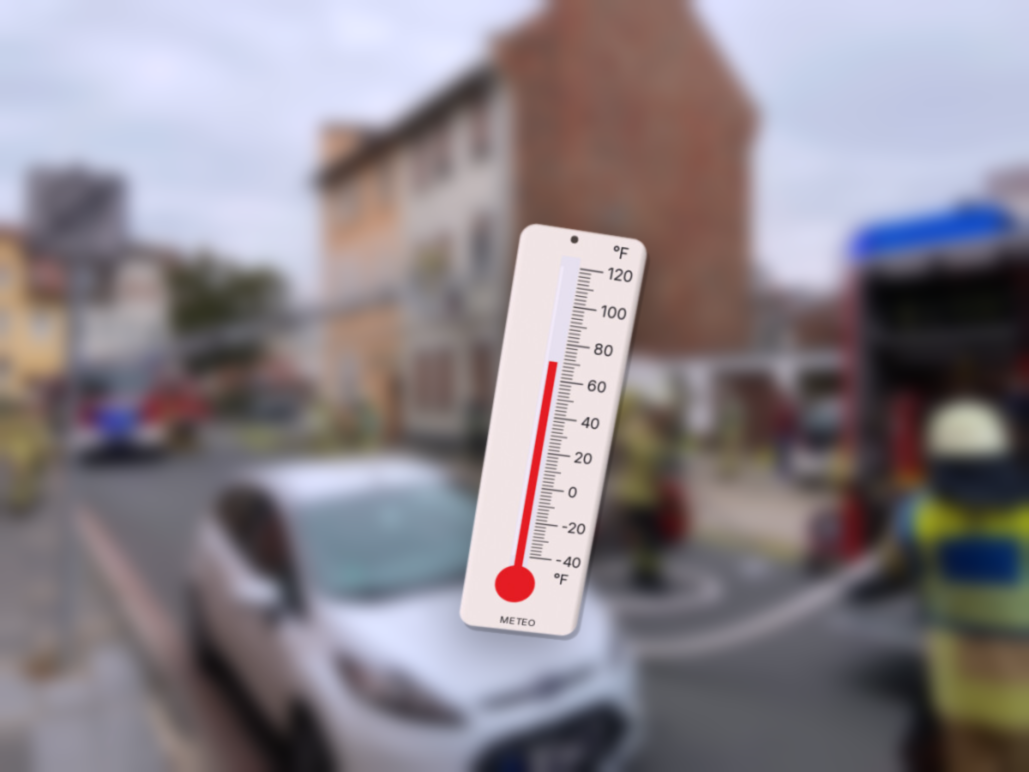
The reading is 70
